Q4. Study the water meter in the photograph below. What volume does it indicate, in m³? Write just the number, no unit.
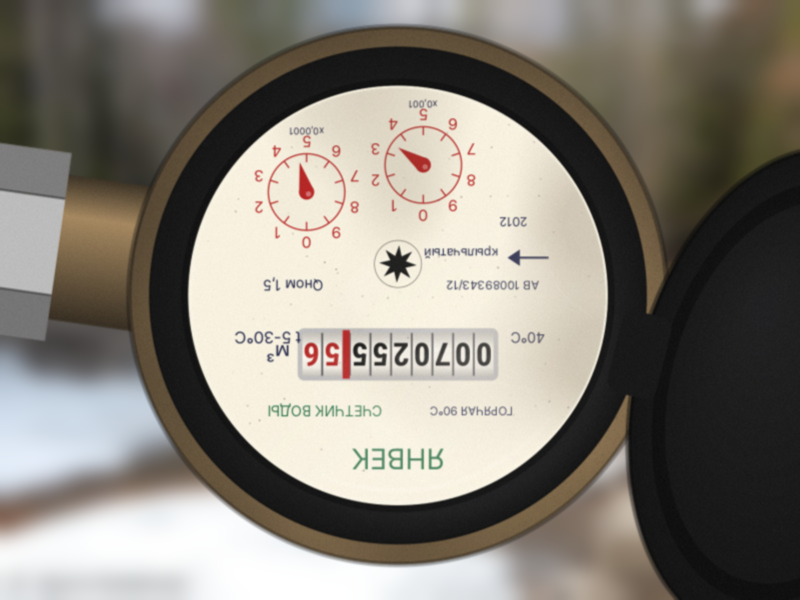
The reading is 70255.5634
